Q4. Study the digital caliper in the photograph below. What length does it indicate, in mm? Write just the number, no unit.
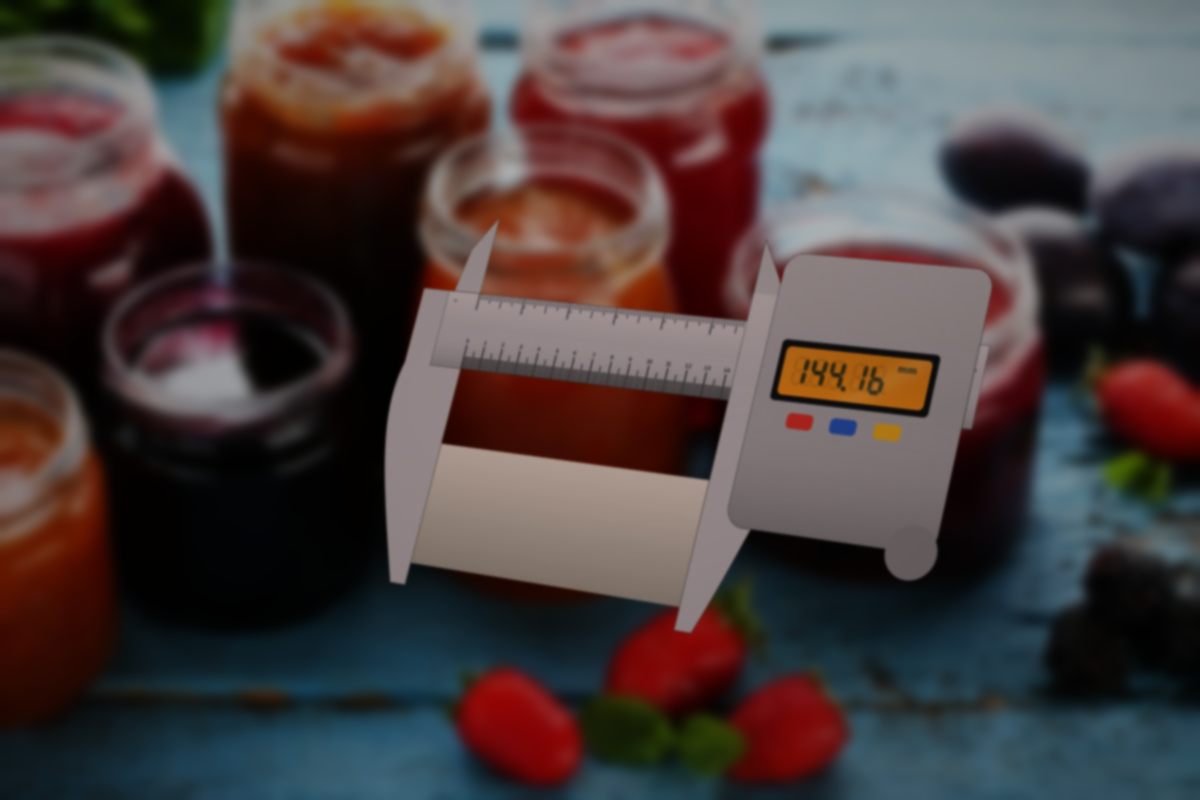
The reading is 144.16
